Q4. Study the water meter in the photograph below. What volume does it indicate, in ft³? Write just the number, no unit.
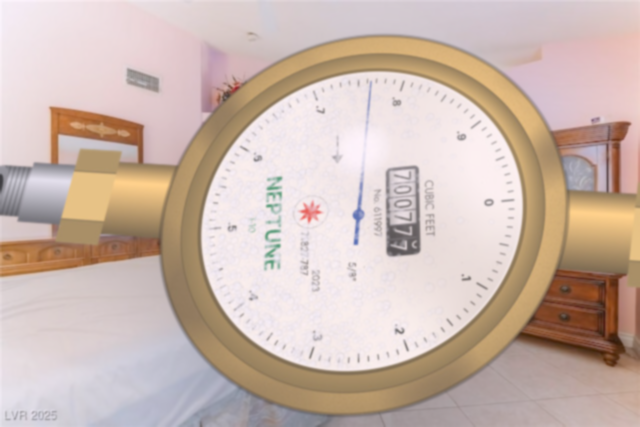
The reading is 700776.76
